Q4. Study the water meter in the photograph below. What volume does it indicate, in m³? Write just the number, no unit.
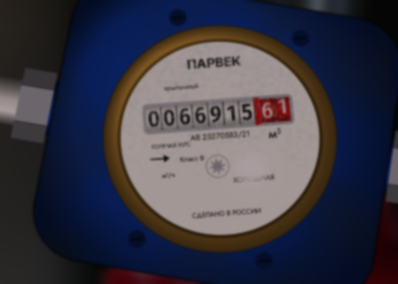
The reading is 66915.61
